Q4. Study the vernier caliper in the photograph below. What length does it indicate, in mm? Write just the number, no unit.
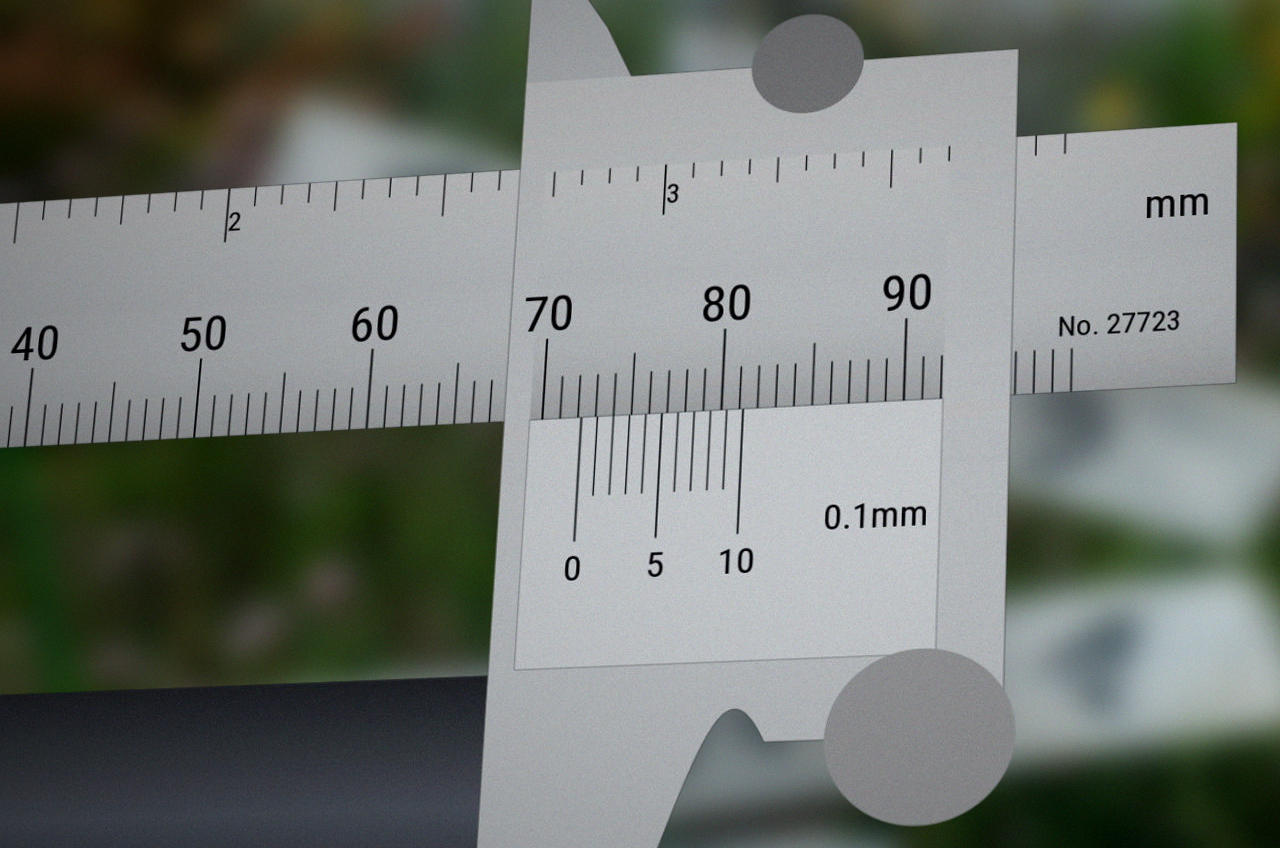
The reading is 72.2
